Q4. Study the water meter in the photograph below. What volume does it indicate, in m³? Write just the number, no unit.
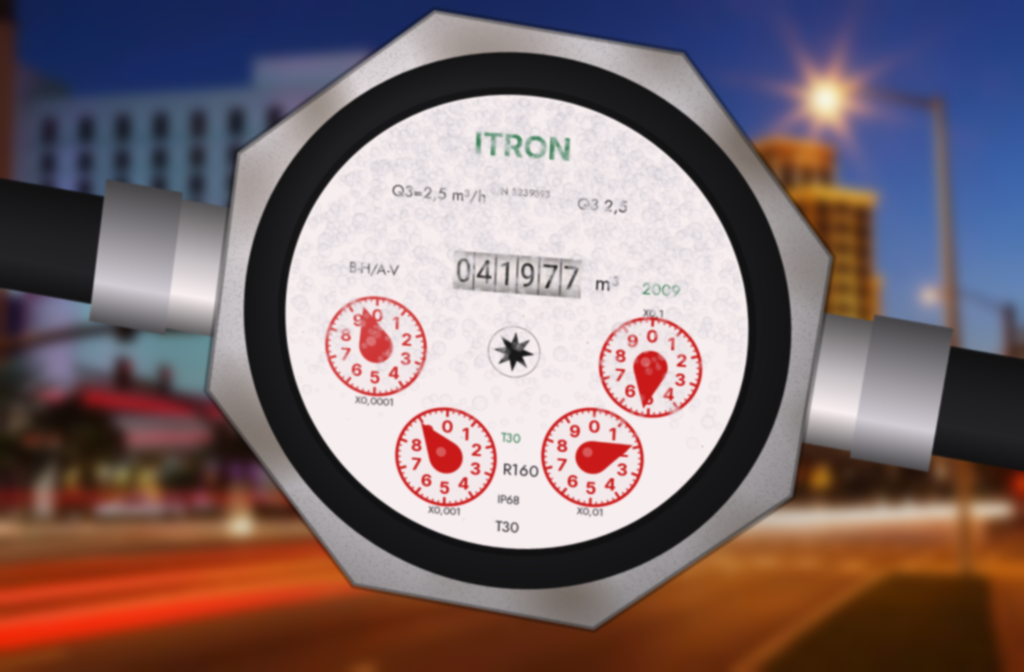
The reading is 41977.5189
